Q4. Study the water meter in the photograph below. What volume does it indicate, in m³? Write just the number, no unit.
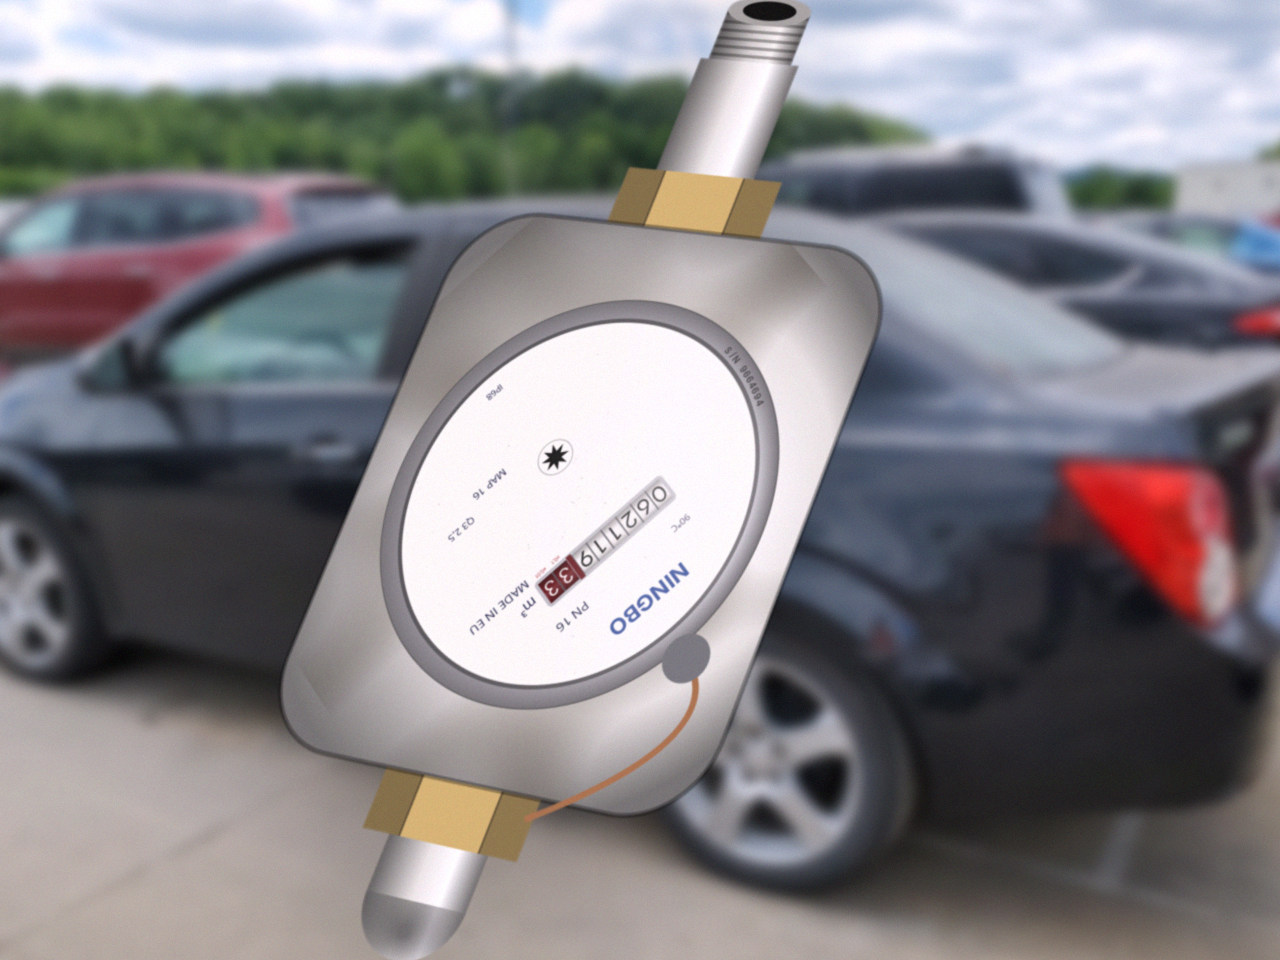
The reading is 62119.33
